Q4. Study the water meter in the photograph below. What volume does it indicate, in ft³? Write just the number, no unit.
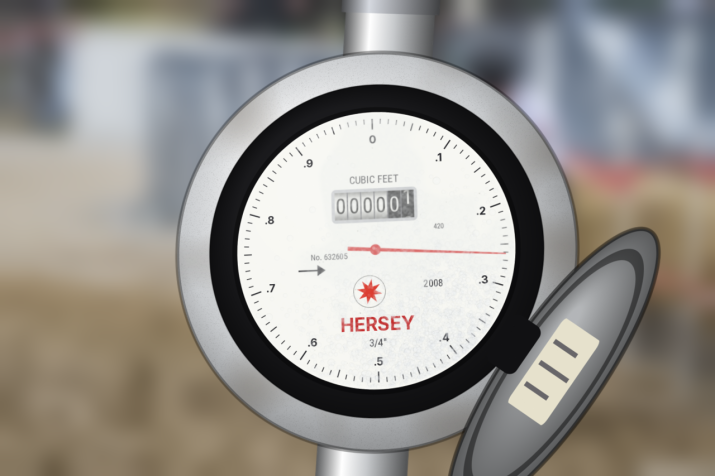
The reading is 1.26
